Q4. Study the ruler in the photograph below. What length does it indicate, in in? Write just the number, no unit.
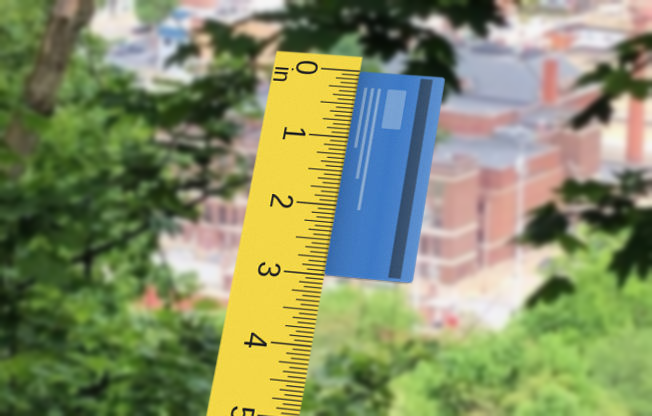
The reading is 3
